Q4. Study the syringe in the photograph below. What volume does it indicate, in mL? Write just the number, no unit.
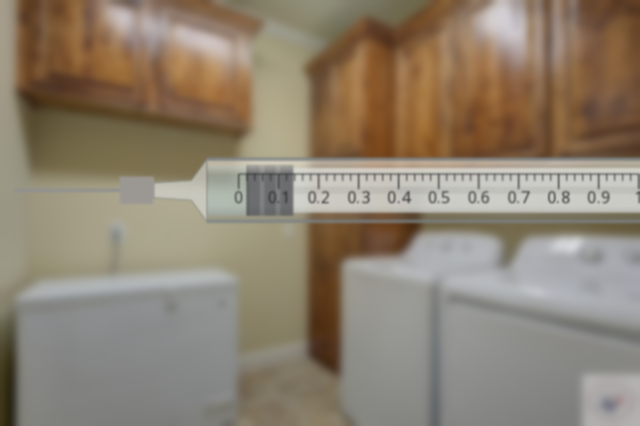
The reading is 0.02
